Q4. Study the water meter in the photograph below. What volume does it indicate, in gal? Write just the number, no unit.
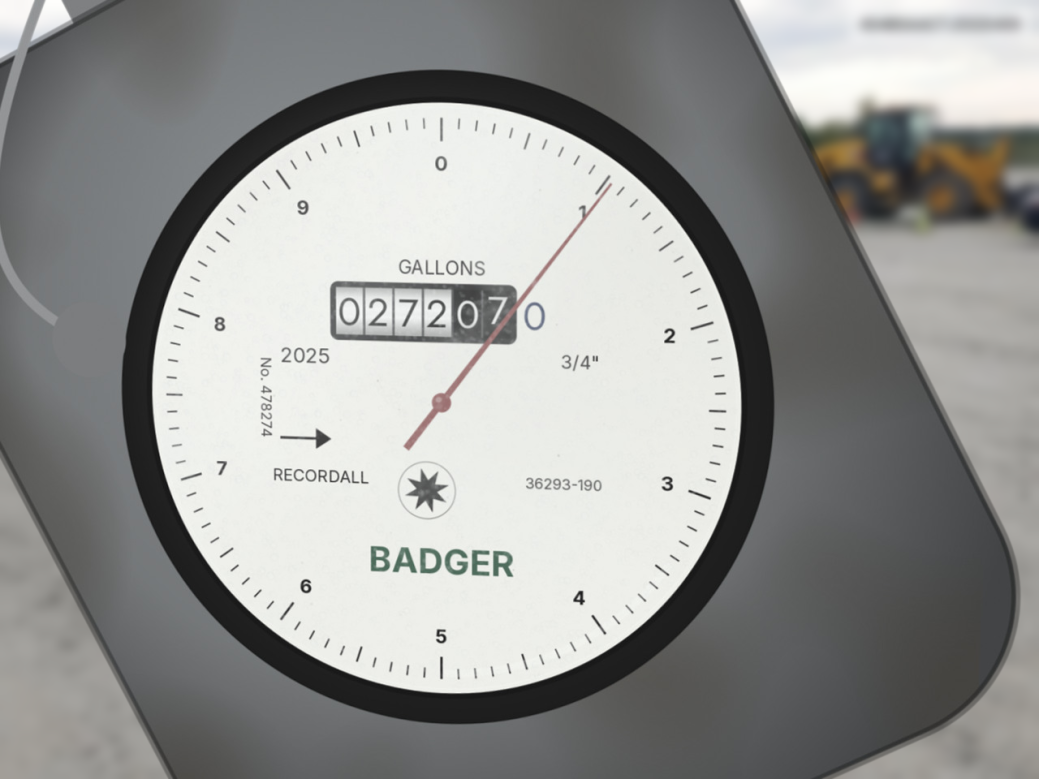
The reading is 272071.0
